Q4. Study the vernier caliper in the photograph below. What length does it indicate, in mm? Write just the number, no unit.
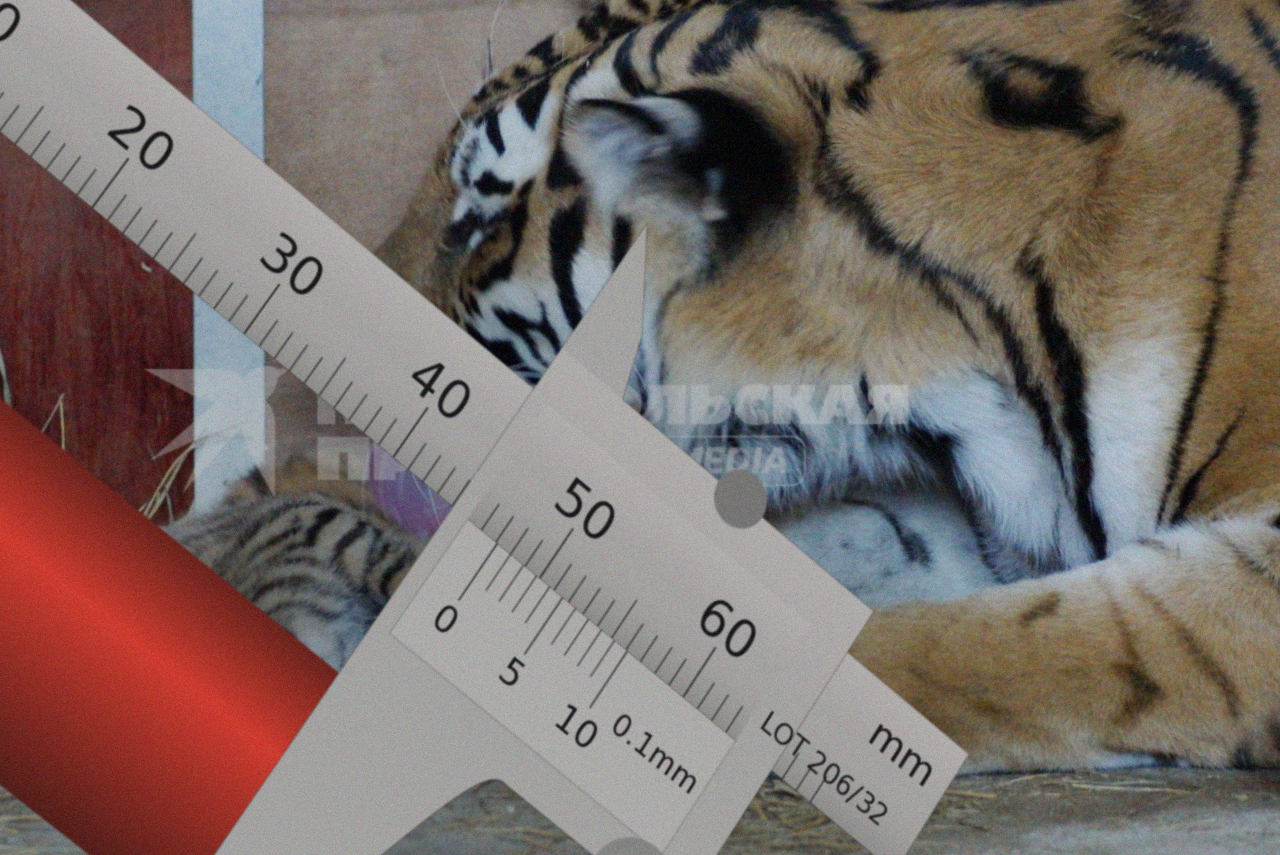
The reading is 47.1
